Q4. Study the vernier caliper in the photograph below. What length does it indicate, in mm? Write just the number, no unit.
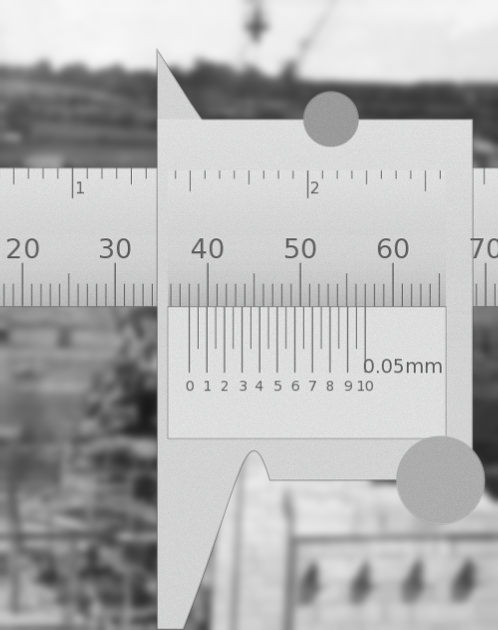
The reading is 38.0
